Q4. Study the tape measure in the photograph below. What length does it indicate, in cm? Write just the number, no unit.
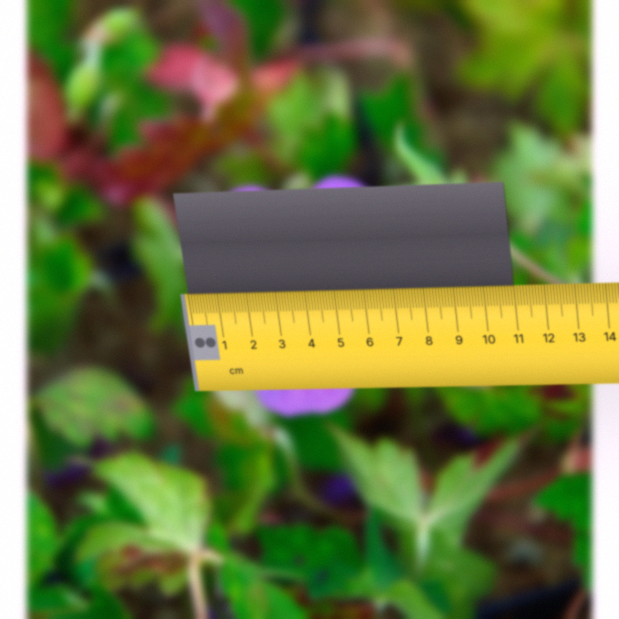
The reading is 11
